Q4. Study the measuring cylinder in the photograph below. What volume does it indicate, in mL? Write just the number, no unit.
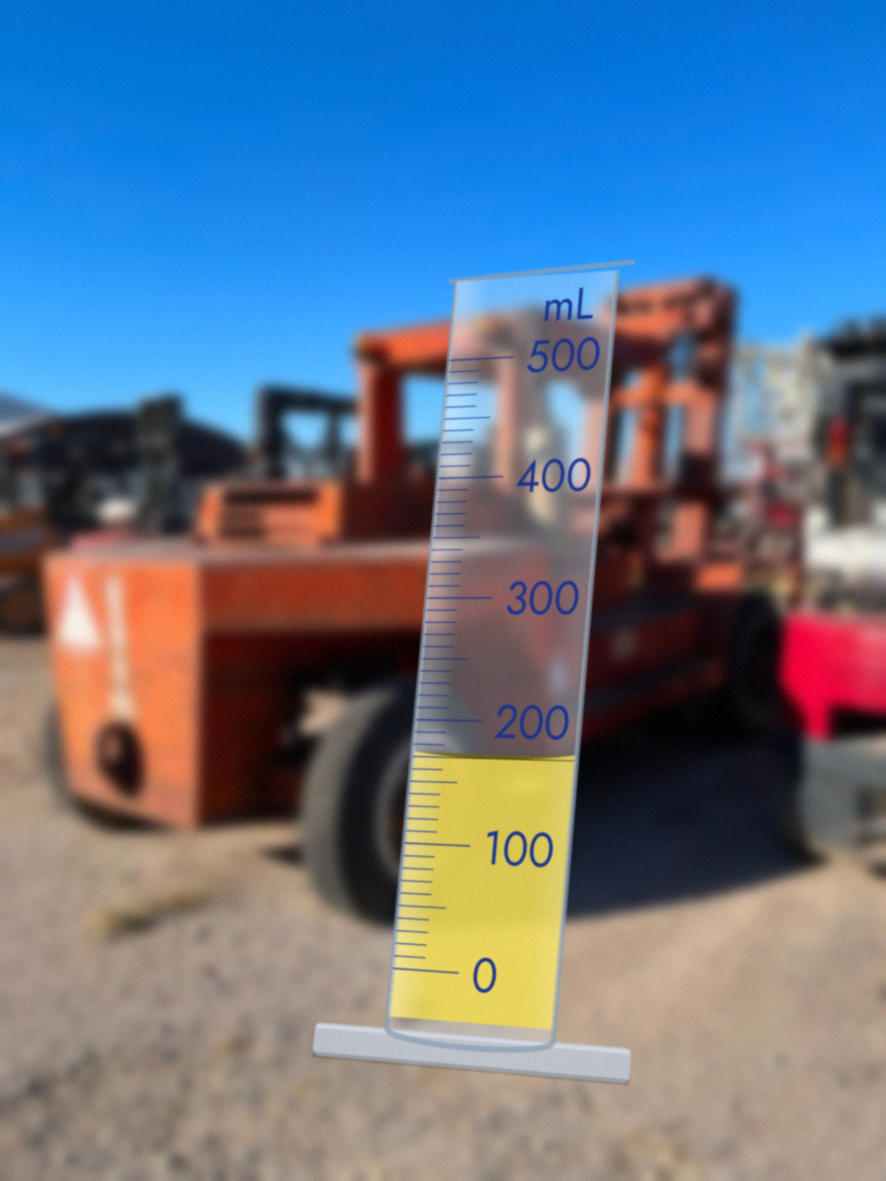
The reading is 170
